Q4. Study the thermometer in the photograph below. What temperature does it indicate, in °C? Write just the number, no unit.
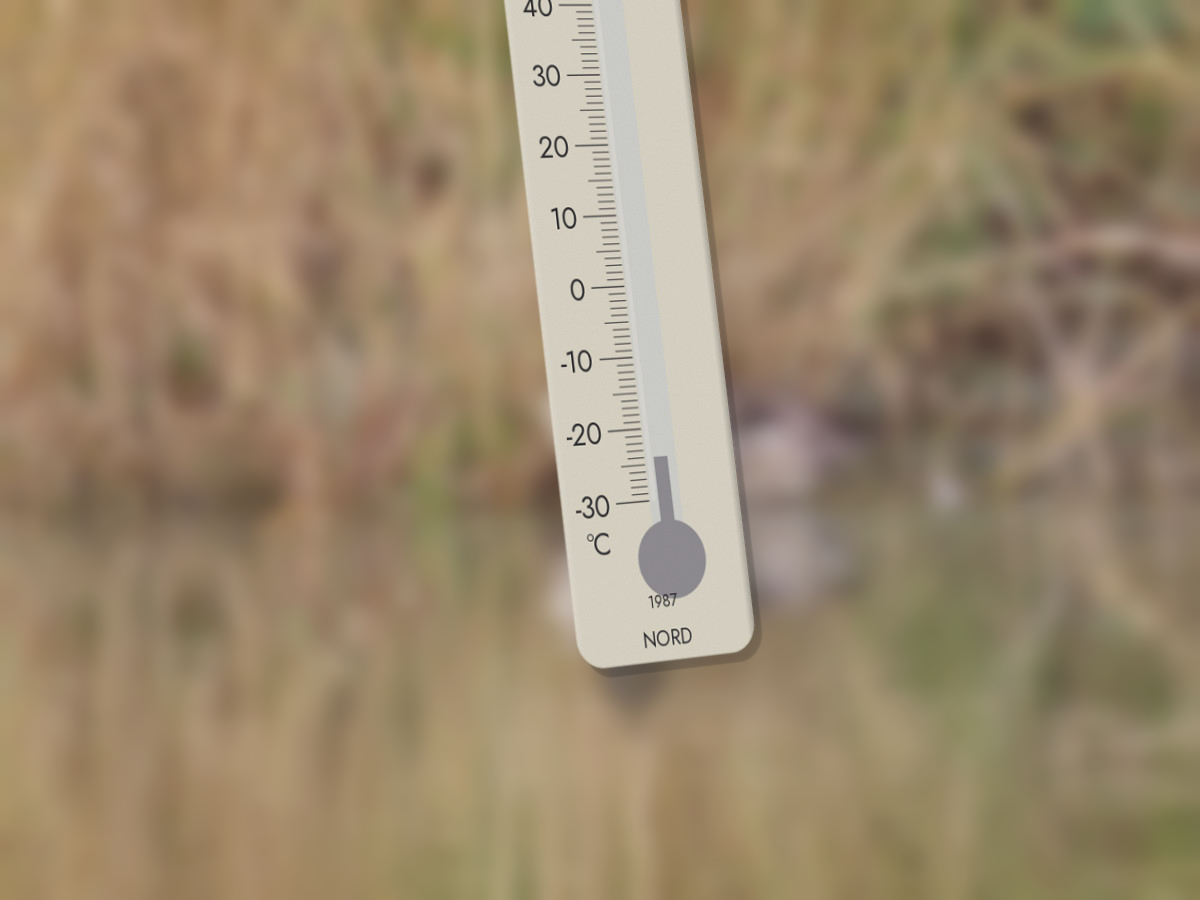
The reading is -24
